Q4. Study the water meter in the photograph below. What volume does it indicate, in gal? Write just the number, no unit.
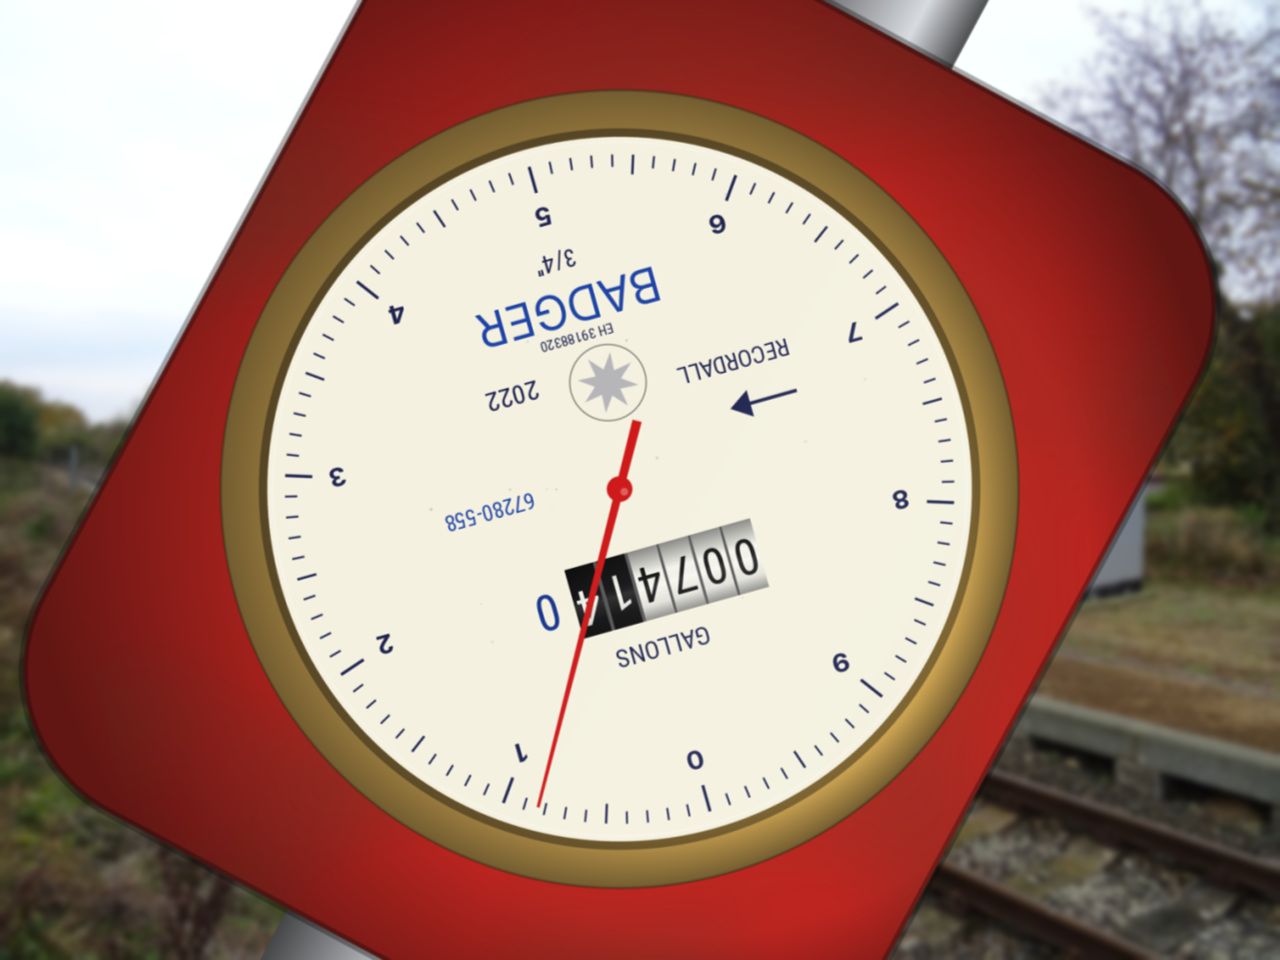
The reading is 74140.8
